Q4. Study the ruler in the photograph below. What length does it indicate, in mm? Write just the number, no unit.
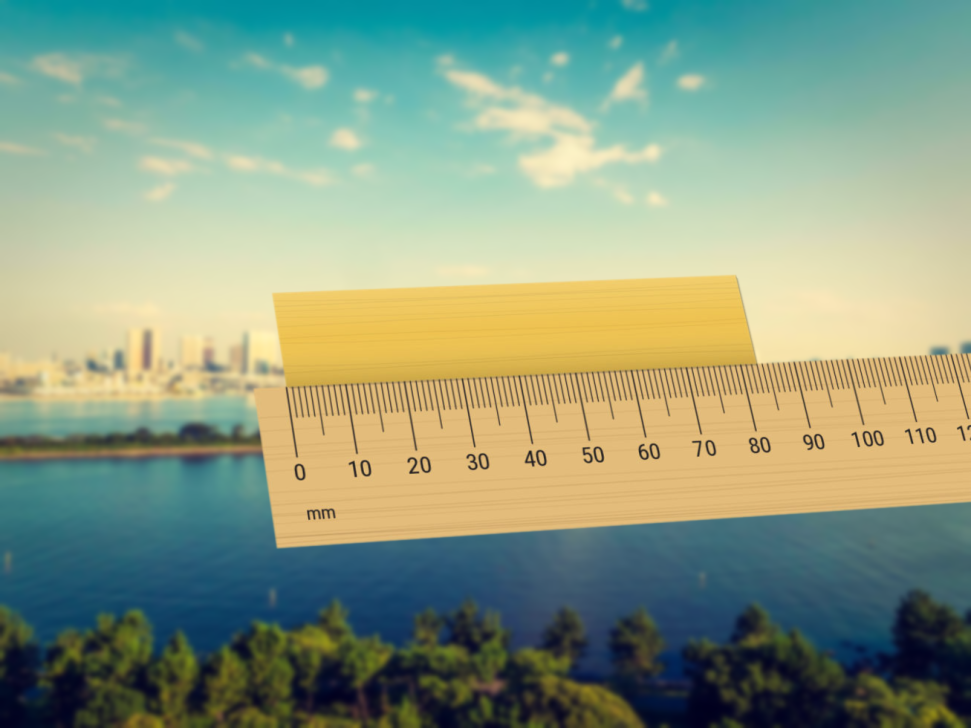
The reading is 83
